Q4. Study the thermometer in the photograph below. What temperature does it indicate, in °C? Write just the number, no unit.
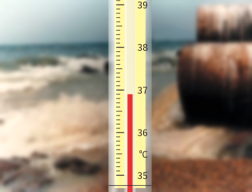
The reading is 36.9
